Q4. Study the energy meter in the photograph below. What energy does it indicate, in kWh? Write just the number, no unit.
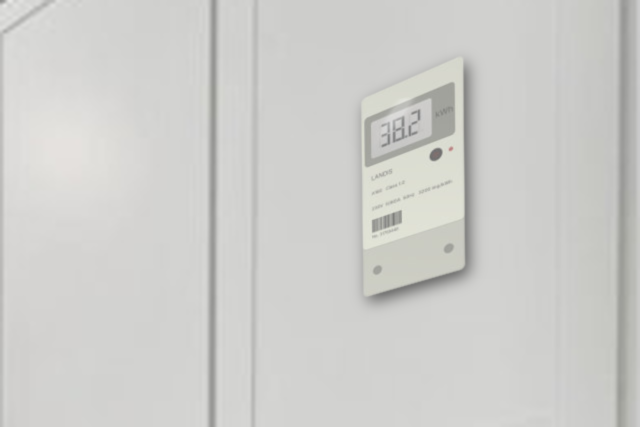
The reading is 38.2
